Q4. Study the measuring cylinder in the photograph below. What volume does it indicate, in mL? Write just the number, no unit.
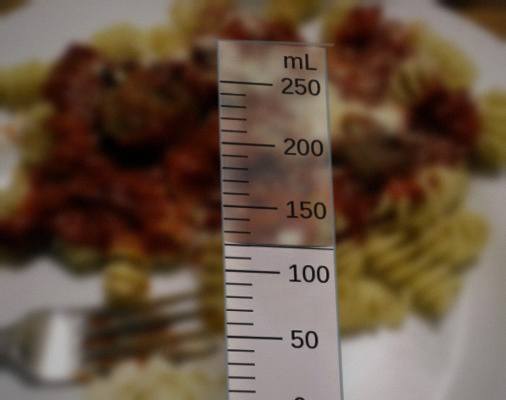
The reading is 120
